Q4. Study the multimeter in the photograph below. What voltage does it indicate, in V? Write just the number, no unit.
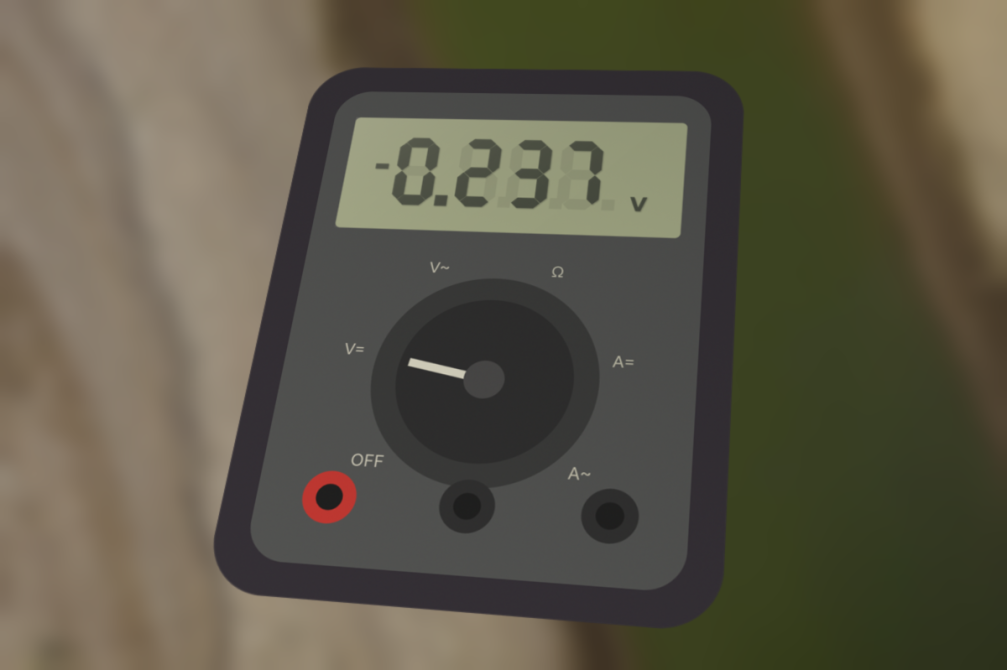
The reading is -0.237
